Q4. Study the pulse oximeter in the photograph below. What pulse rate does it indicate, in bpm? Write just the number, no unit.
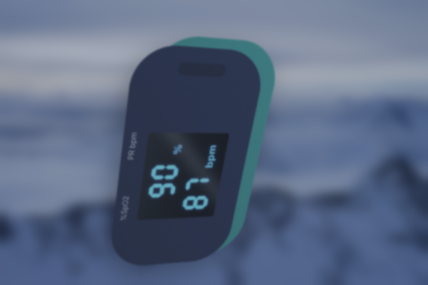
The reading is 87
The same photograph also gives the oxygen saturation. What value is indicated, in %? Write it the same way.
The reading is 90
